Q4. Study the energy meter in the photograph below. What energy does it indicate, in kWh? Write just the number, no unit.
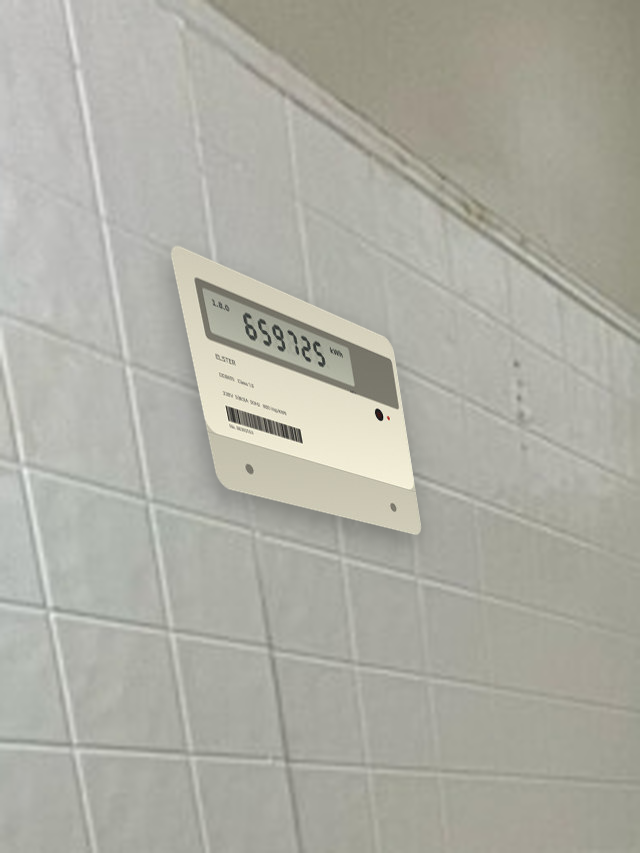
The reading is 659725
